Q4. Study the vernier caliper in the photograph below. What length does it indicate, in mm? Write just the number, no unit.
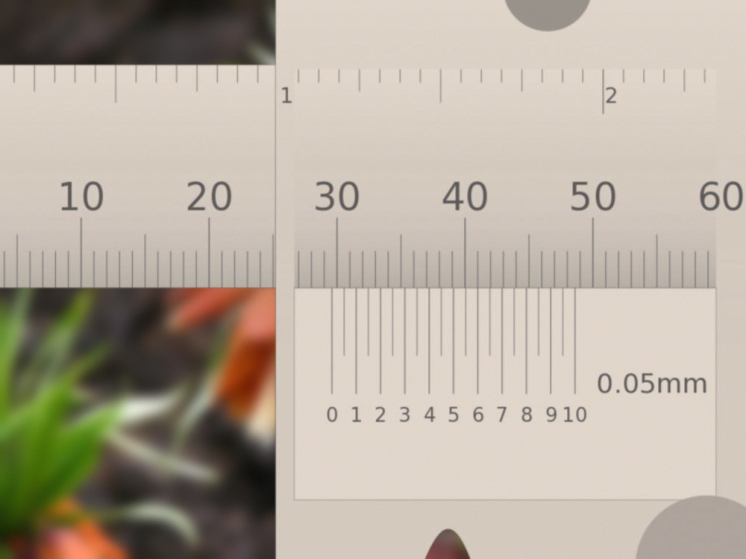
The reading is 29.6
